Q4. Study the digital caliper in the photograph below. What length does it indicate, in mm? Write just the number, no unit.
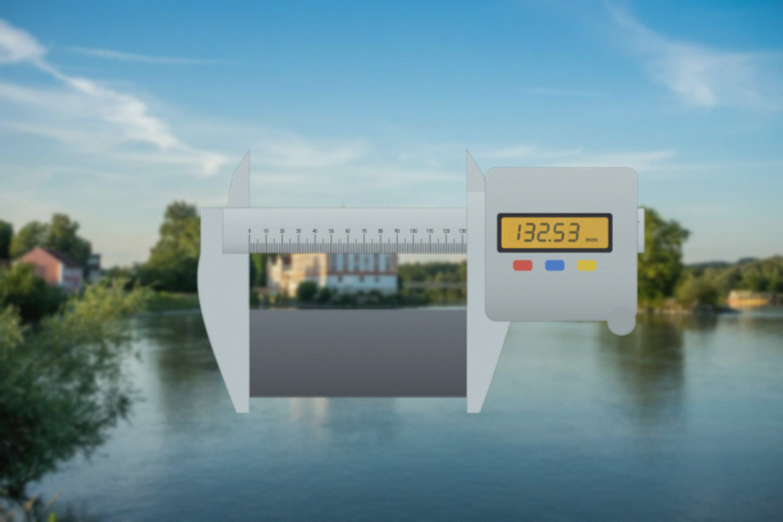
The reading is 132.53
